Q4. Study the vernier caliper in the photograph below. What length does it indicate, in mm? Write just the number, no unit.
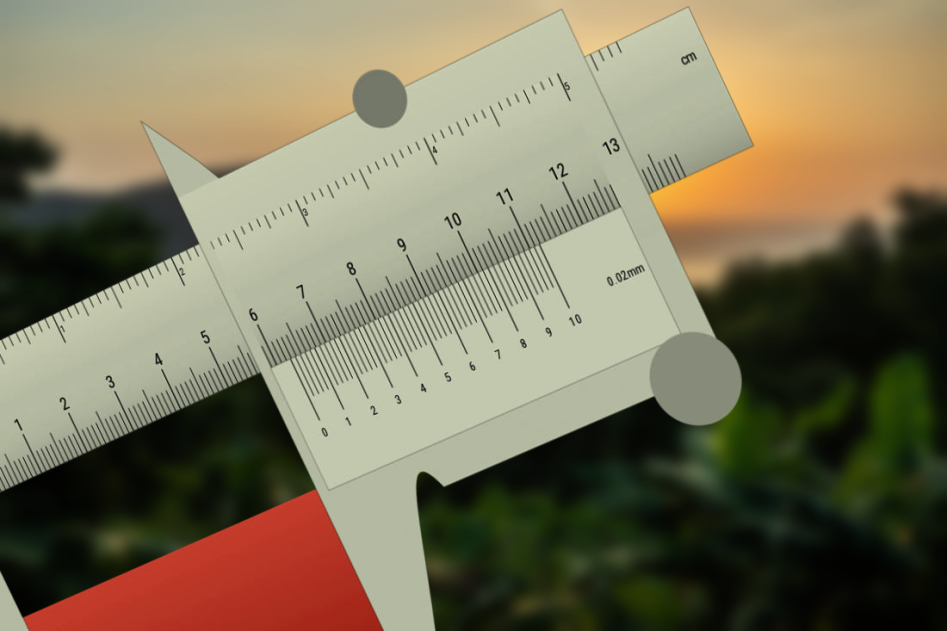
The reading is 62.8
